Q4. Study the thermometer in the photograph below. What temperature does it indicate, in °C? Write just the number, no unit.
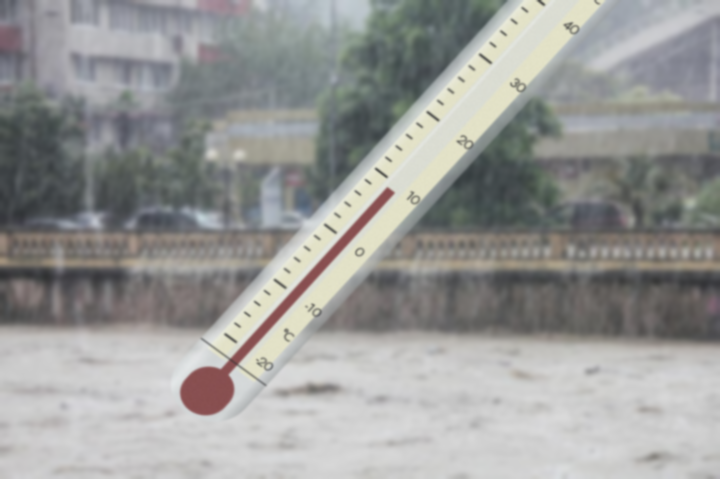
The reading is 9
